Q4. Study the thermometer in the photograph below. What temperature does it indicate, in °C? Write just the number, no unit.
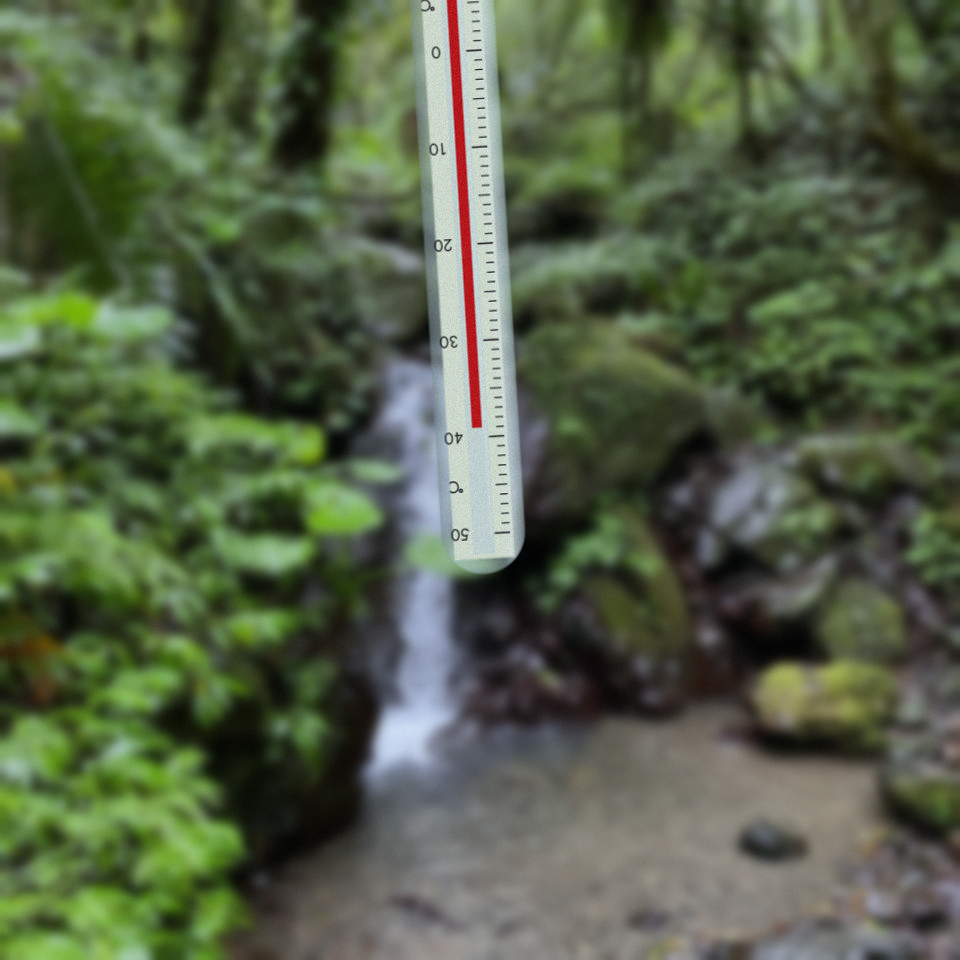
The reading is 39
